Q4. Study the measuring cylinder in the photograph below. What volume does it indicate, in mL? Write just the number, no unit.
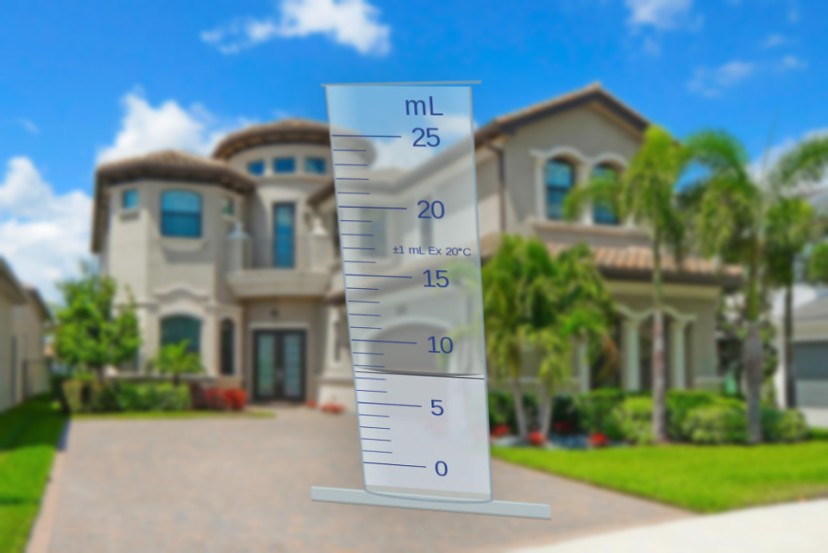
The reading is 7.5
